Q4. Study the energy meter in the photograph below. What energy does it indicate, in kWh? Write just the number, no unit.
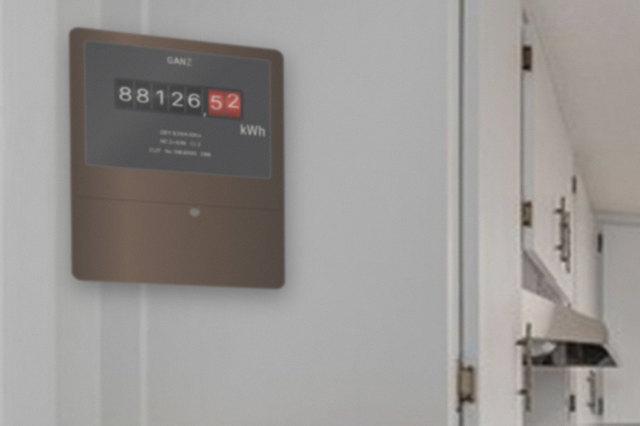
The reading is 88126.52
